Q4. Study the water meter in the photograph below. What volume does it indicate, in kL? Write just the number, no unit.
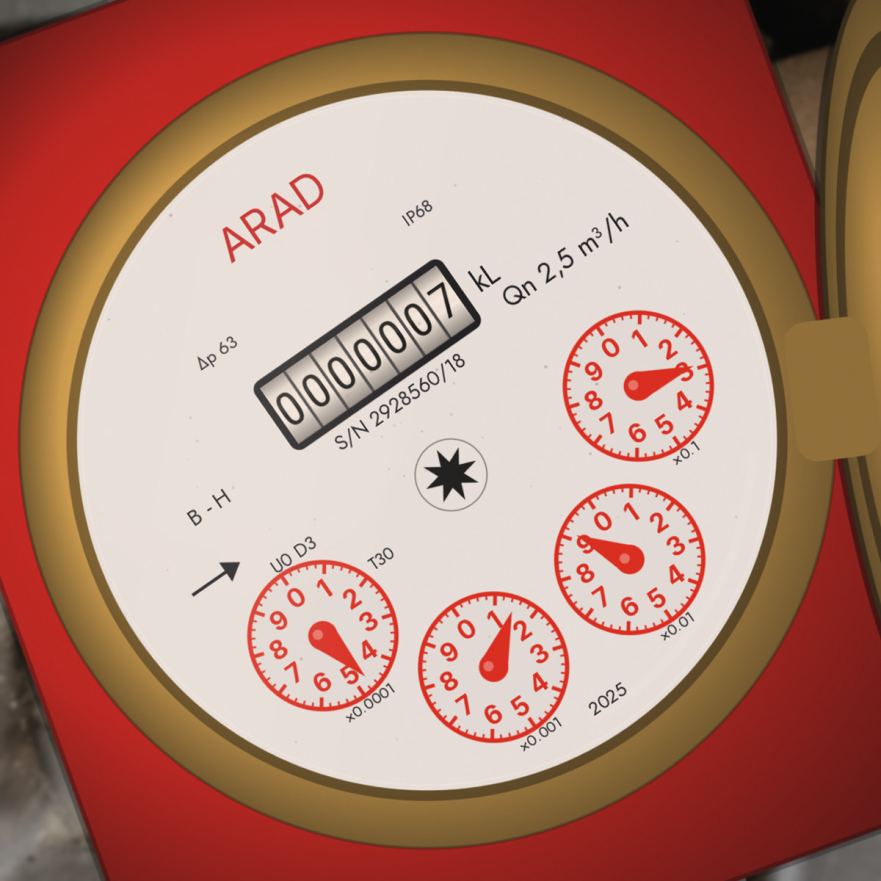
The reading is 7.2914
